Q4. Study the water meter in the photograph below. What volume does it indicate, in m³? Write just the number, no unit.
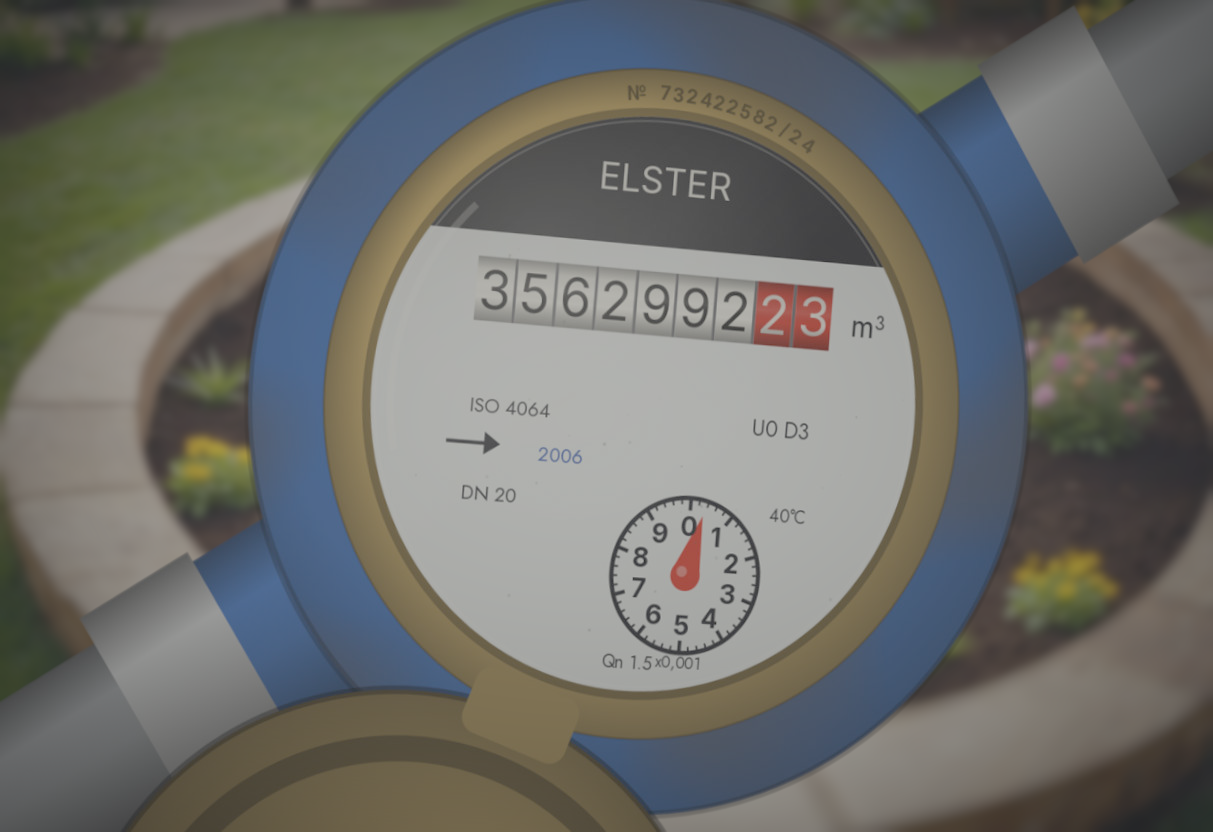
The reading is 3562992.230
